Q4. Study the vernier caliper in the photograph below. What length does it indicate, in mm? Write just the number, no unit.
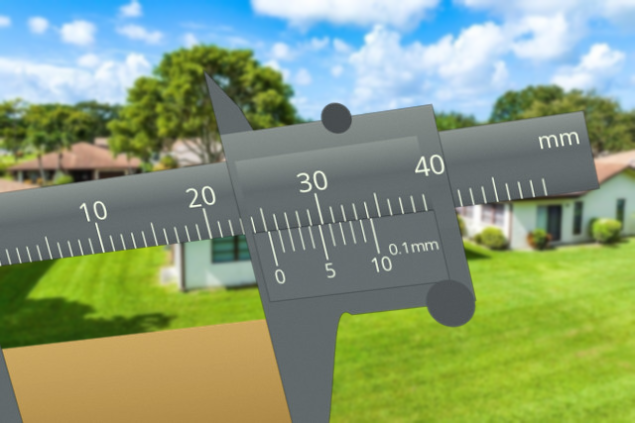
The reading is 25.2
